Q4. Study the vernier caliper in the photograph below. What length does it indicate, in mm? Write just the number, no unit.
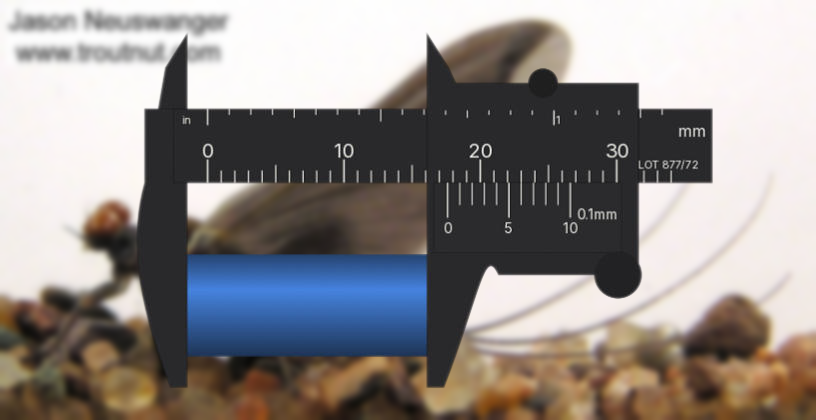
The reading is 17.6
